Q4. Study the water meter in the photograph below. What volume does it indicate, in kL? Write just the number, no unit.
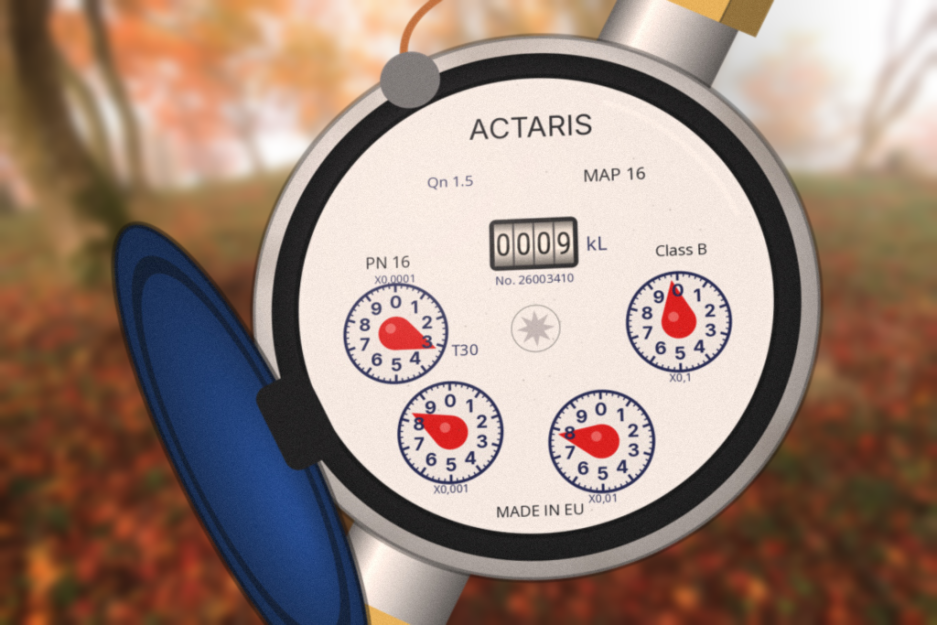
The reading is 8.9783
